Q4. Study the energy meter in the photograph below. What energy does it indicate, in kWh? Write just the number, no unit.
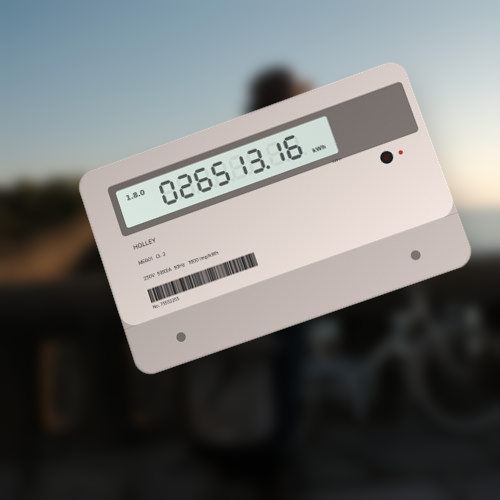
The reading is 26513.16
